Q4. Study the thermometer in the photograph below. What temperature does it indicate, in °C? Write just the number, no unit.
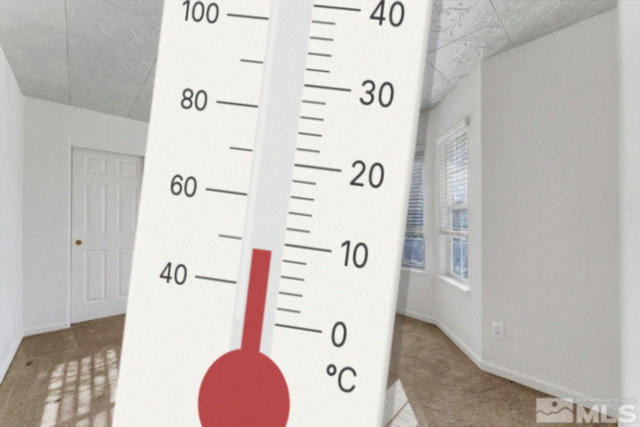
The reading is 9
